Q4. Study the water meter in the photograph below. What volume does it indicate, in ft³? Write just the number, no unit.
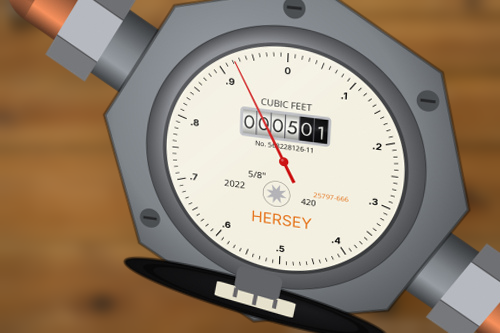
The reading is 500.92
